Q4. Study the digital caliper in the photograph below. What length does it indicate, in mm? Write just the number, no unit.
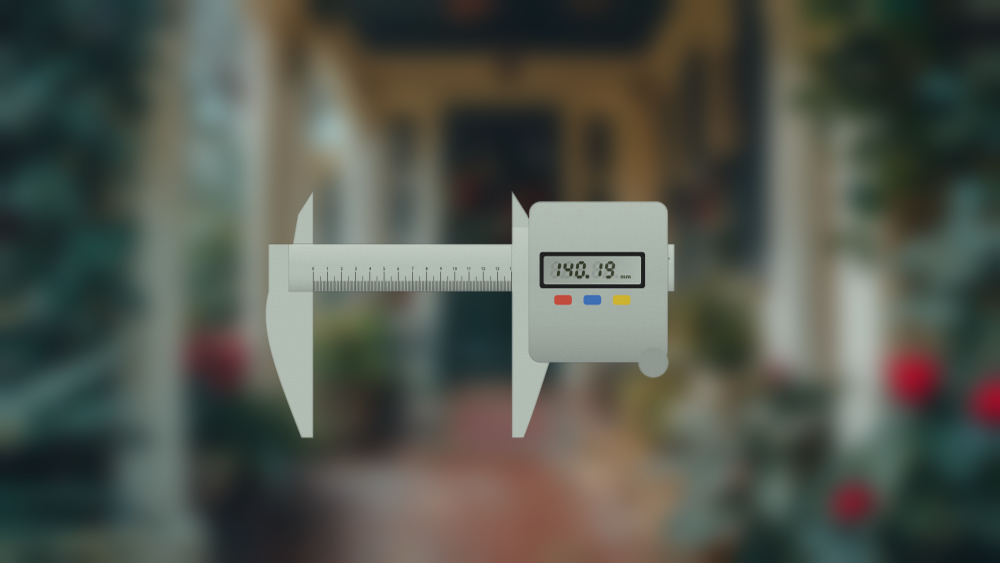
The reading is 140.19
